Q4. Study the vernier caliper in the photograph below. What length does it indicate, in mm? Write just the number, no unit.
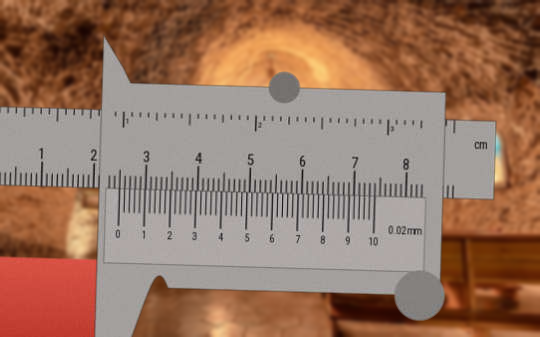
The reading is 25.0
